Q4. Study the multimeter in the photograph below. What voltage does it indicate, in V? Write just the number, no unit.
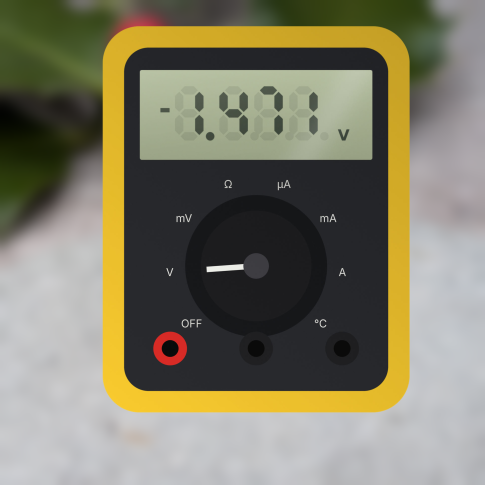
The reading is -1.471
